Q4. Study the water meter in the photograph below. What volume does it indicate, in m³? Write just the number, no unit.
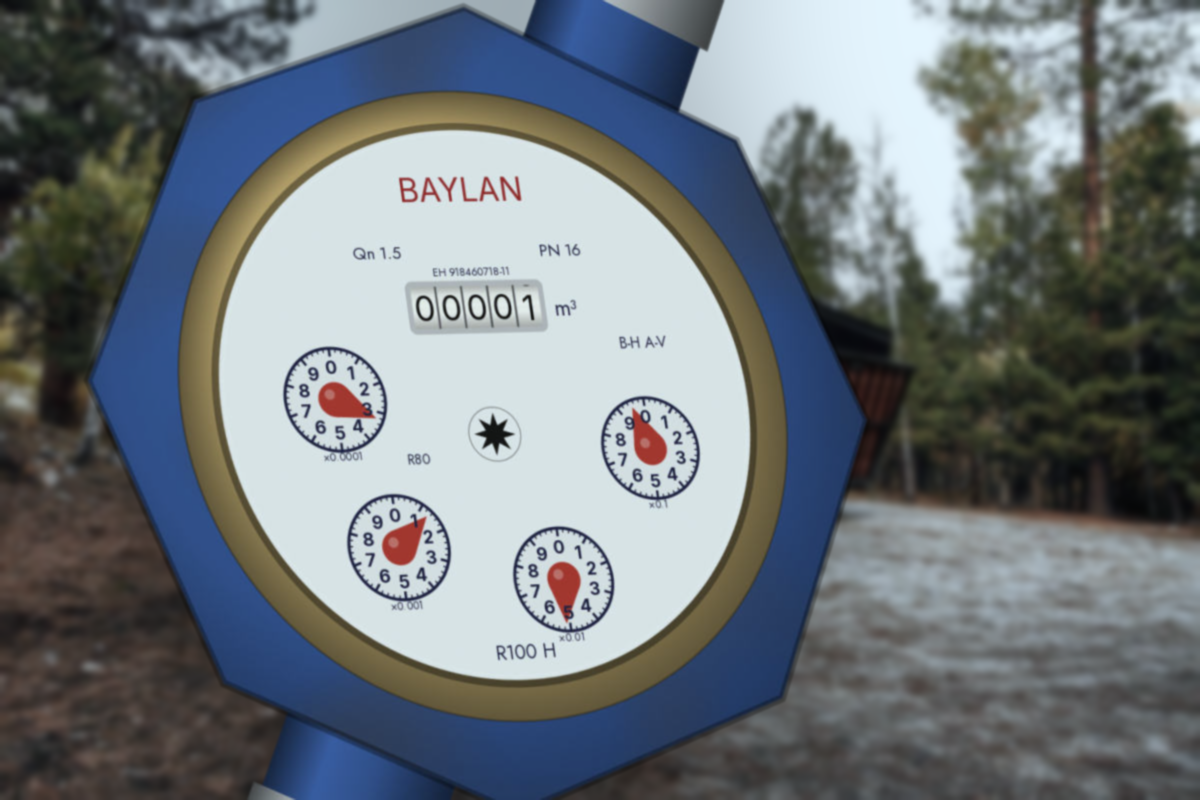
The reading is 0.9513
